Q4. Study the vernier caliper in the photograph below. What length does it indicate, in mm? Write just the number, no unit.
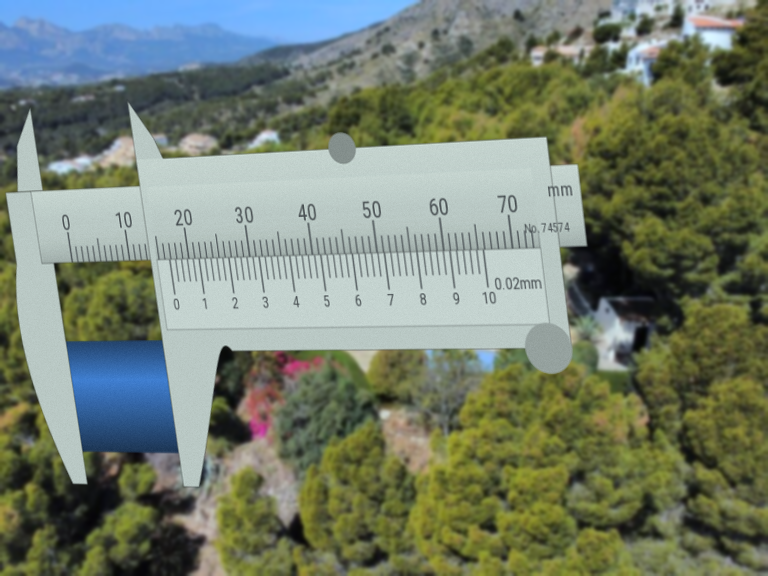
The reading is 16.8
